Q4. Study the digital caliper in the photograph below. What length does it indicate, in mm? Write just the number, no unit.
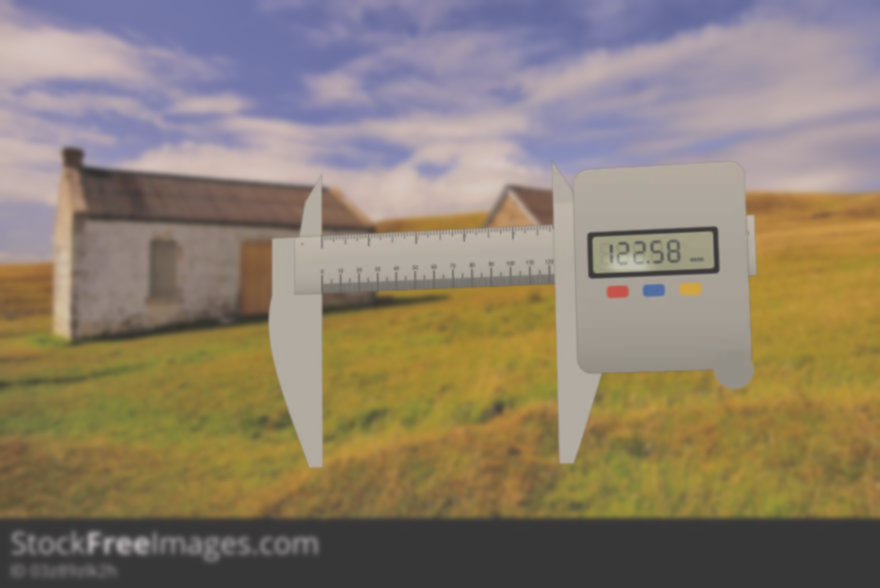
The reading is 122.58
